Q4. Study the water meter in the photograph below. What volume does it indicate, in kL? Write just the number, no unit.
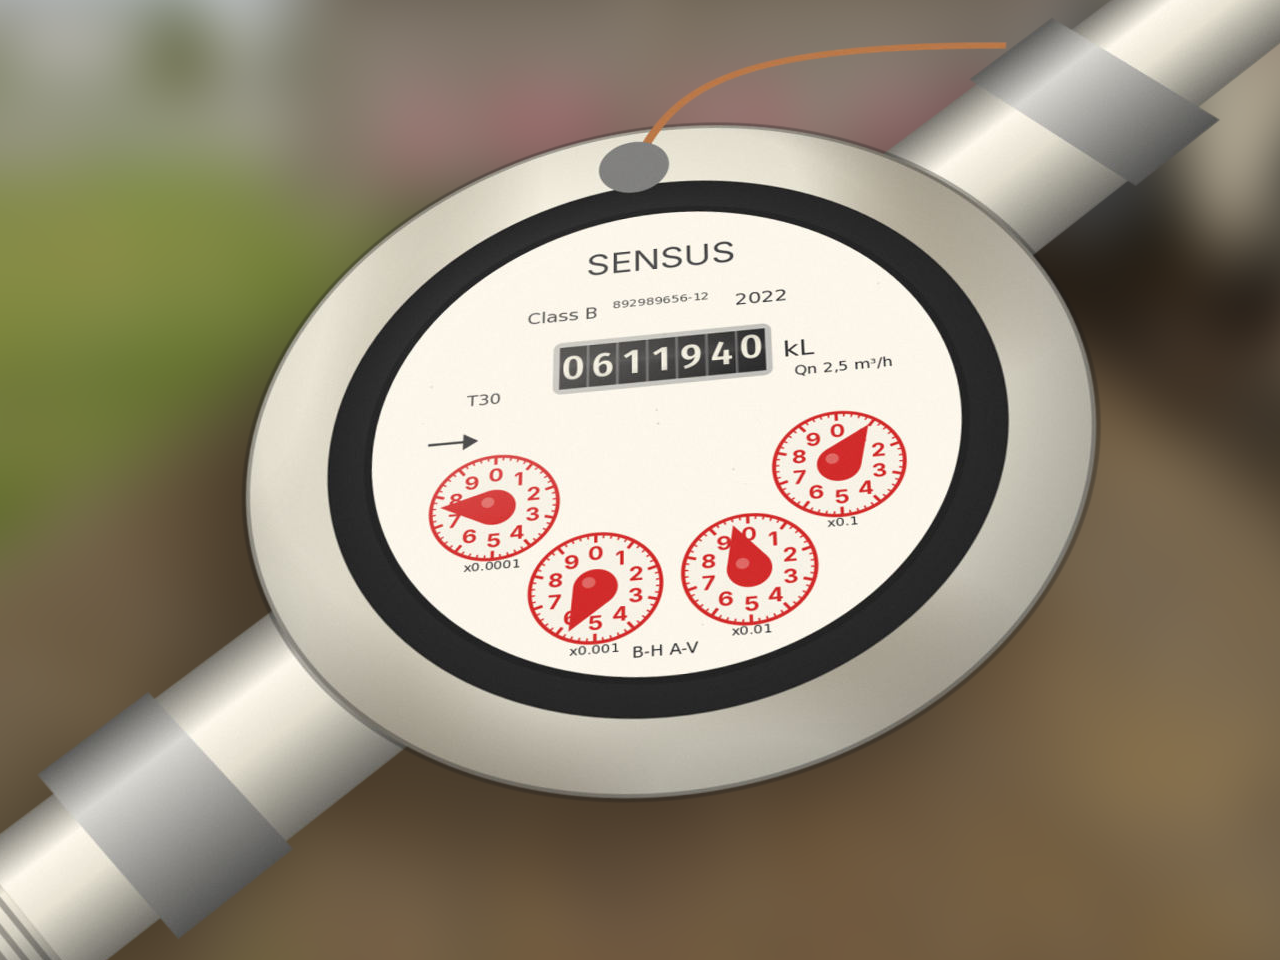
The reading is 611940.0957
